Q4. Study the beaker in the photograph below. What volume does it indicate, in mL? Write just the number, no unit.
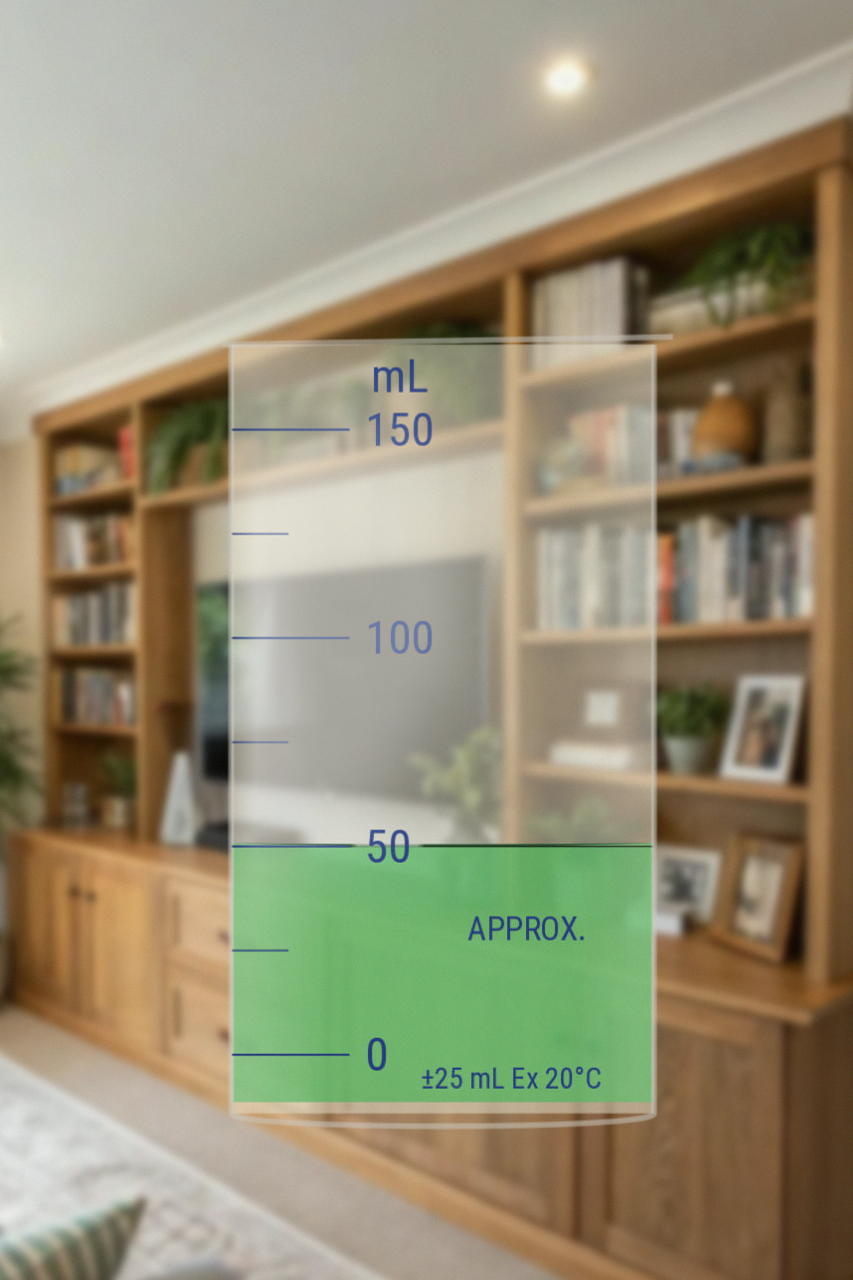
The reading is 50
